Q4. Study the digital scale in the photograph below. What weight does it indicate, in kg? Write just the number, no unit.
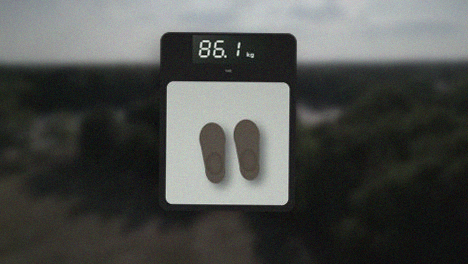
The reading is 86.1
